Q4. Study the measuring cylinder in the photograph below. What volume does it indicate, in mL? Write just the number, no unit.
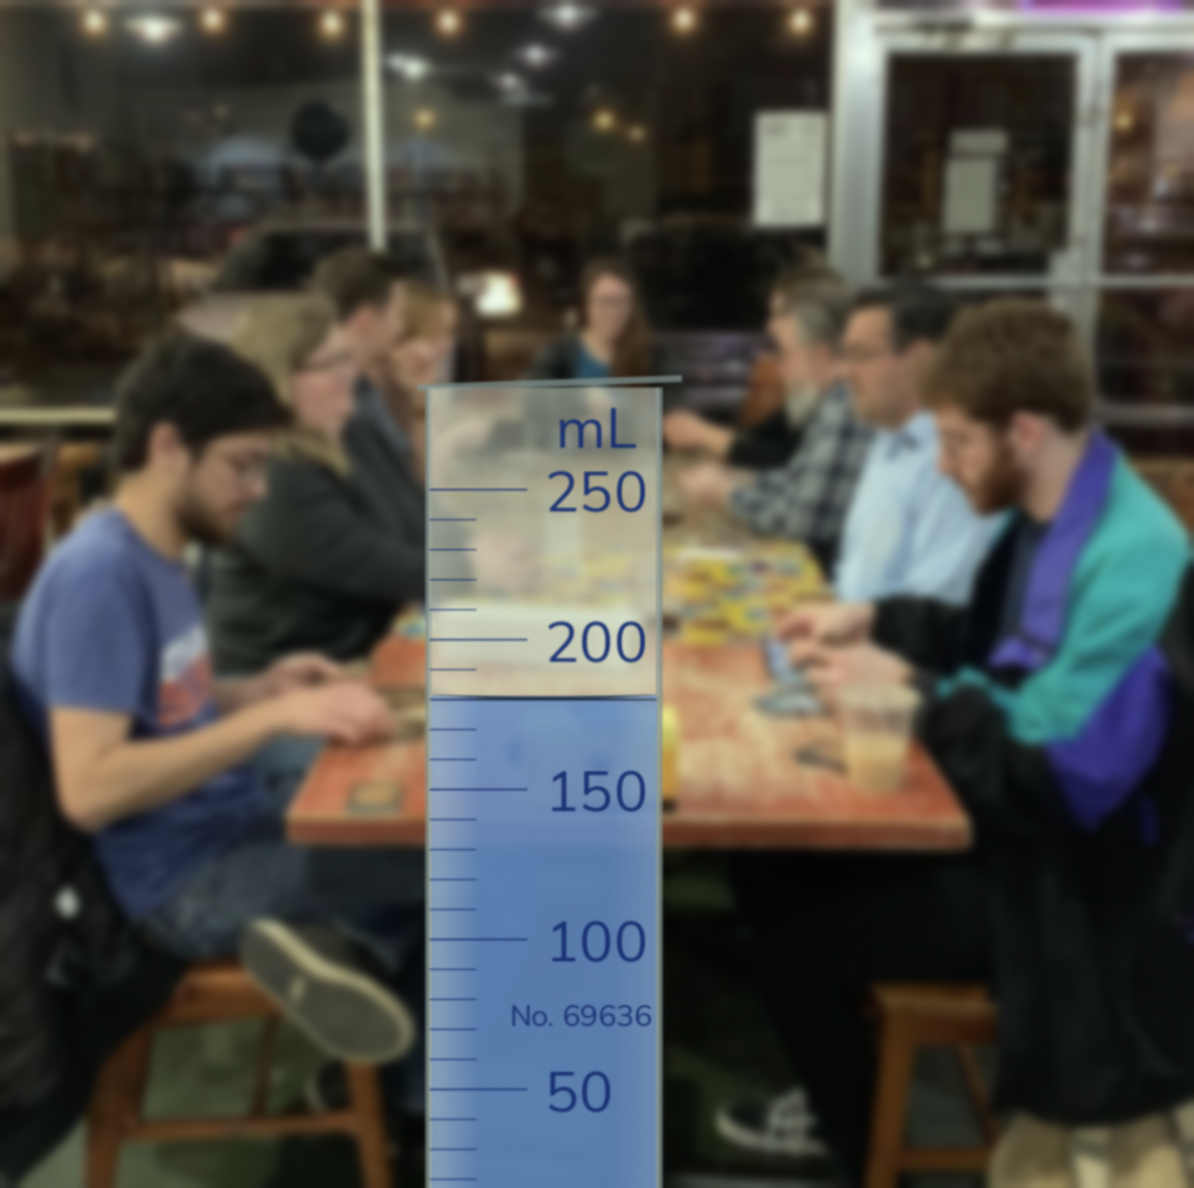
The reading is 180
